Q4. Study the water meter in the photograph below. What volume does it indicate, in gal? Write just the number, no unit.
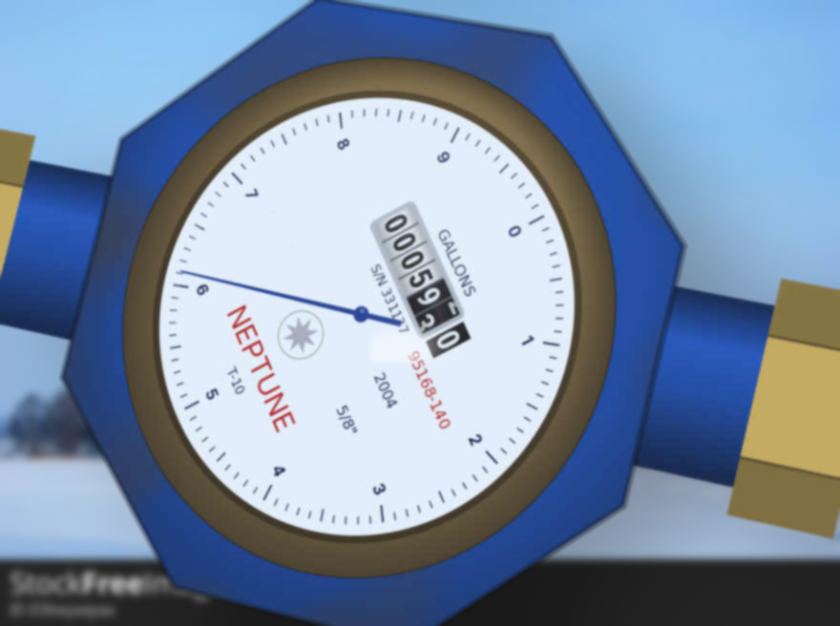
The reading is 5926.1
